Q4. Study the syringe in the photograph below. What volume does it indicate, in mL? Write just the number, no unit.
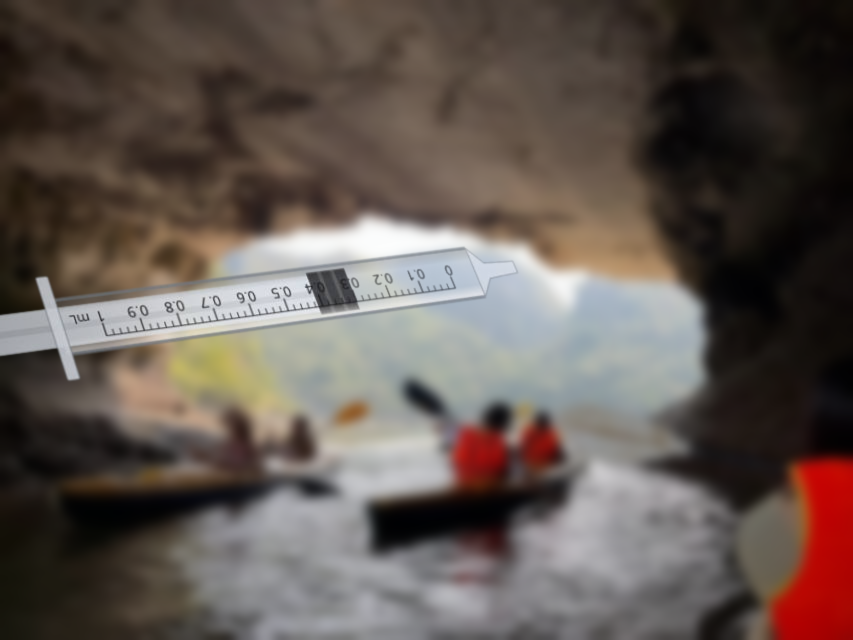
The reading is 0.3
